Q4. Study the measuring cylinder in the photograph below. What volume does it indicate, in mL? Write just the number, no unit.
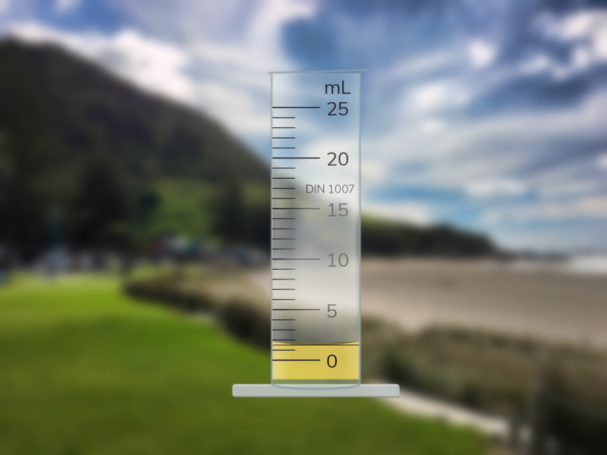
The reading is 1.5
